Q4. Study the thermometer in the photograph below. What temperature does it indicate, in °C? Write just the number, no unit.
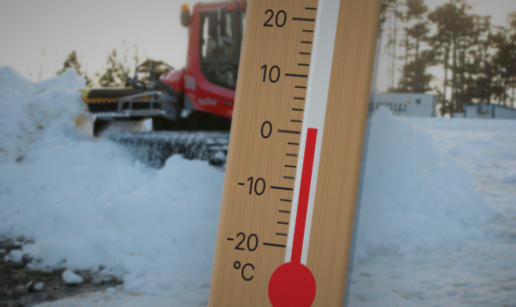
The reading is 1
